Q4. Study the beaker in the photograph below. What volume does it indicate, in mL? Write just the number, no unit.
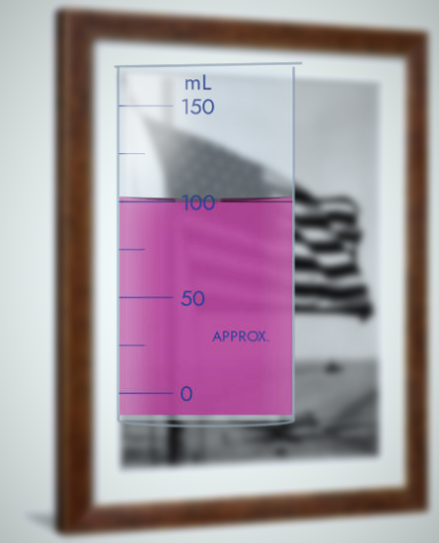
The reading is 100
